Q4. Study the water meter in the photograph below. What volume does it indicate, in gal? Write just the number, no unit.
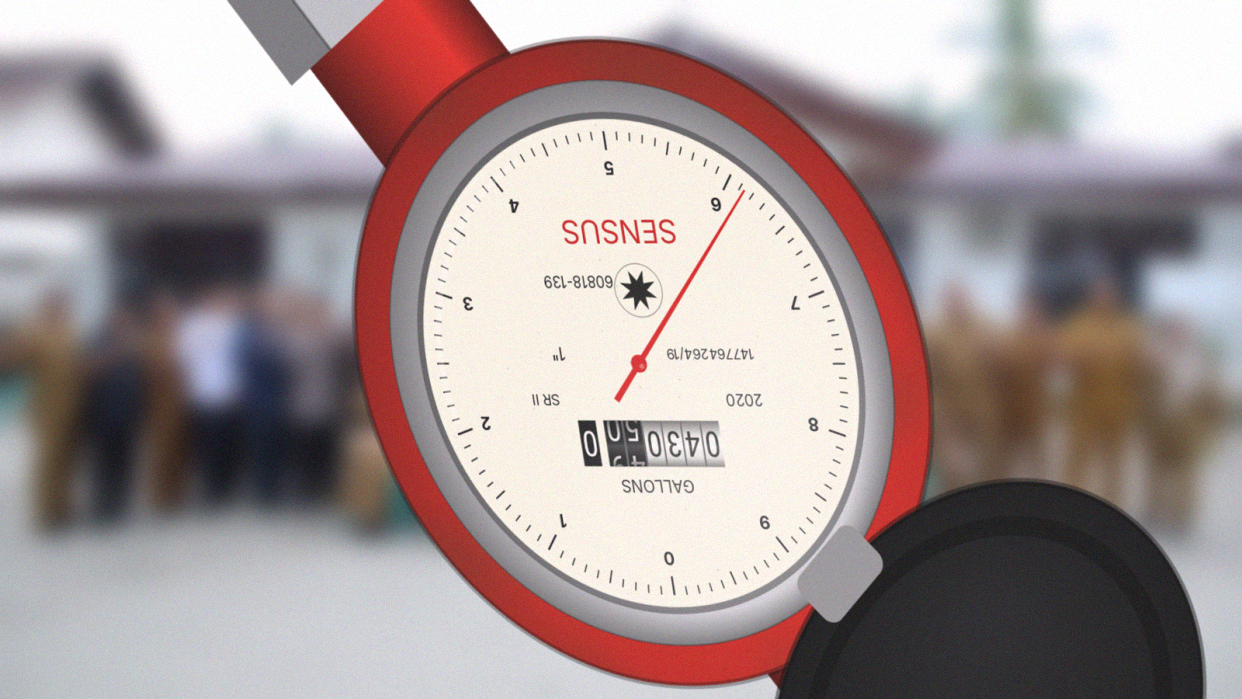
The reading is 430496.1
